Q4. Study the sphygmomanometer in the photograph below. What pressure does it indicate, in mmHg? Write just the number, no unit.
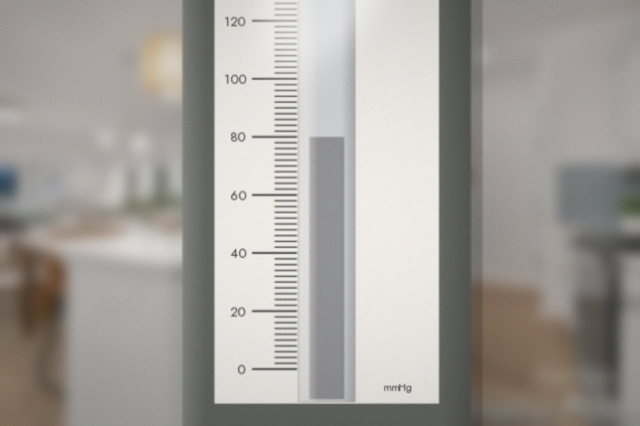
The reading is 80
